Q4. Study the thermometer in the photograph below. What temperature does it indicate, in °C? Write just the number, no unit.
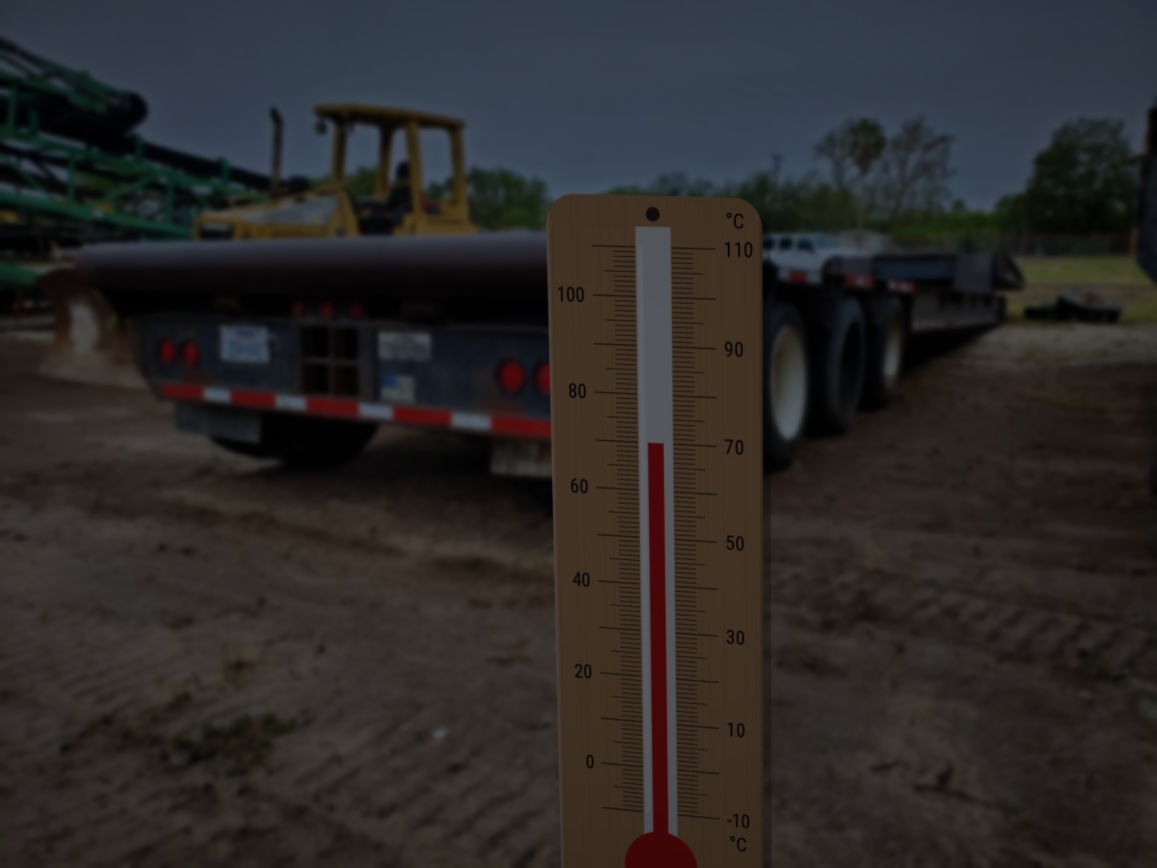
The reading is 70
